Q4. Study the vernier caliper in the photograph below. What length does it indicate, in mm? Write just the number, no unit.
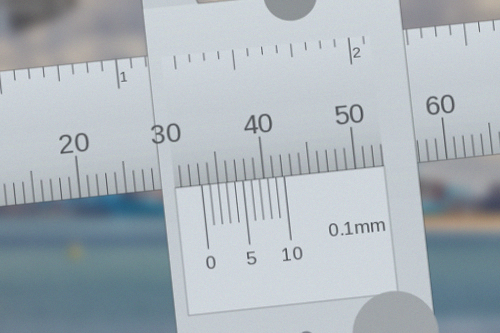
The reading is 33.2
